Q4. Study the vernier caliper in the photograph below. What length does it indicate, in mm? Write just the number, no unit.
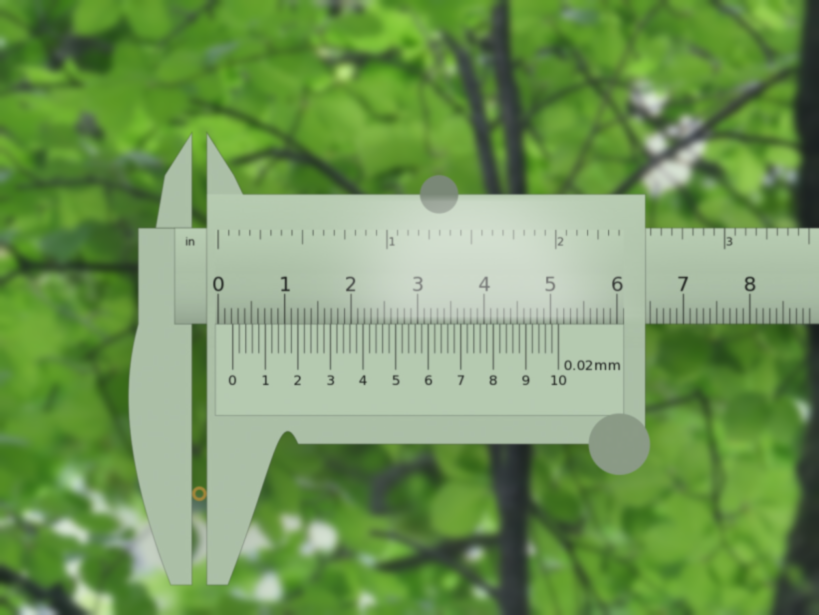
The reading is 2.2
